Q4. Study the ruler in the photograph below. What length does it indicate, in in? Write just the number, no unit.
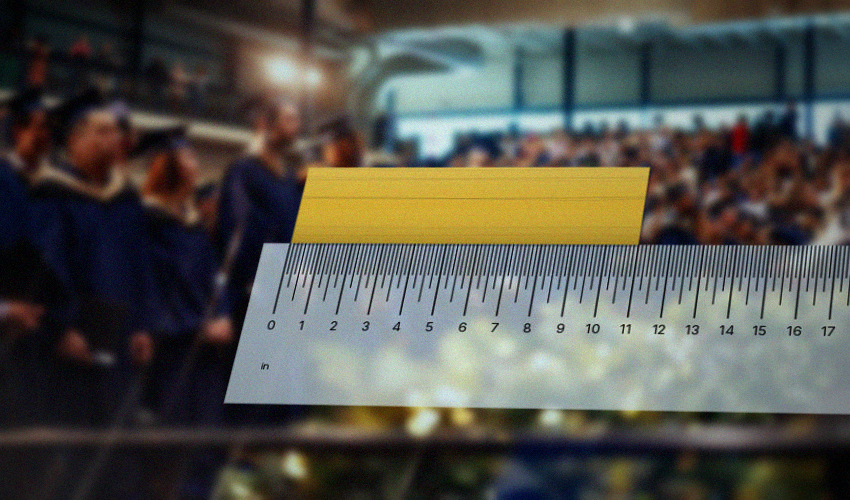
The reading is 11
